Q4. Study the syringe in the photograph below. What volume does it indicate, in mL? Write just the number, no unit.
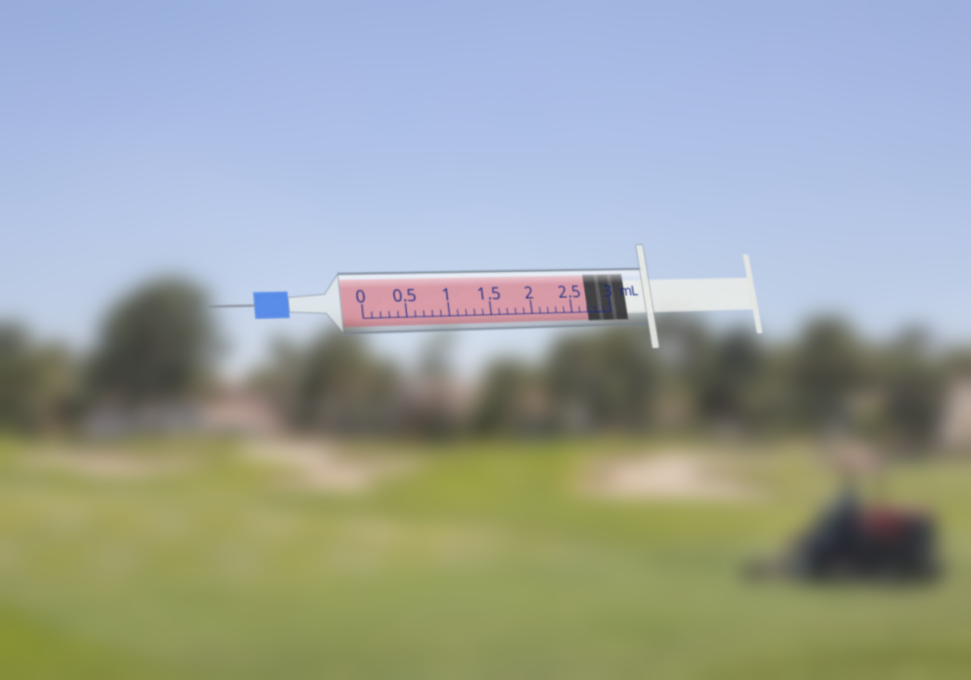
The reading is 2.7
